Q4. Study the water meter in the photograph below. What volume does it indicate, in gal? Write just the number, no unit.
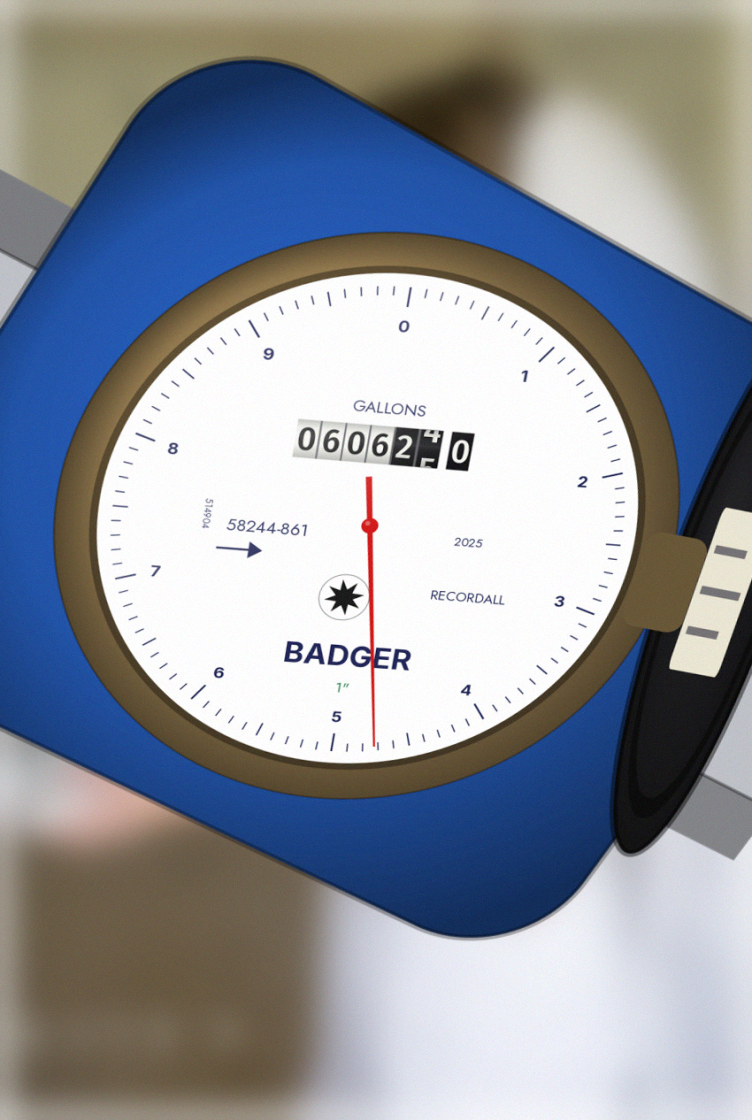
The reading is 606244.7
